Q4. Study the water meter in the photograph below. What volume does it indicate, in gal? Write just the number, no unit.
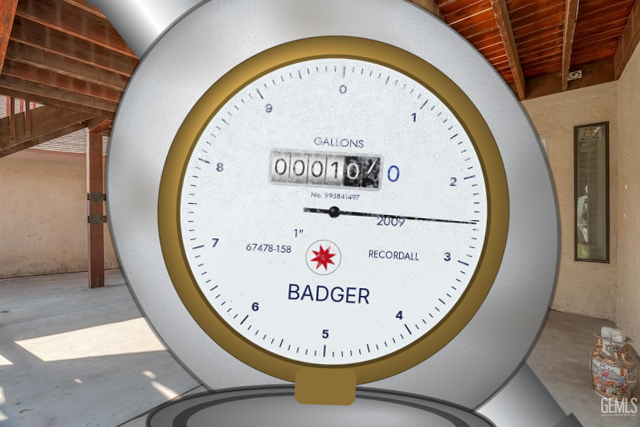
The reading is 1072.5
